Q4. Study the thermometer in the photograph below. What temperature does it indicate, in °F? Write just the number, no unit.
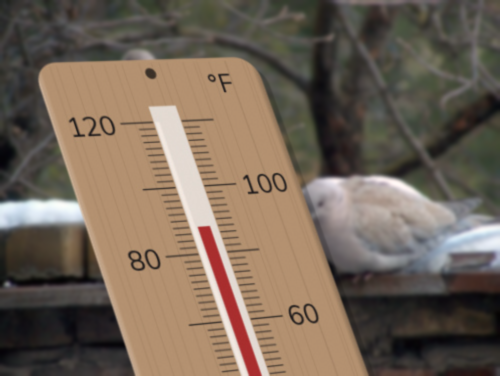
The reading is 88
